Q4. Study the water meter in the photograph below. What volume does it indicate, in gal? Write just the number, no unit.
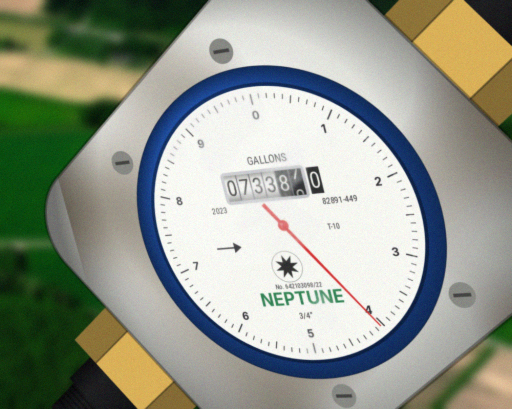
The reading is 733874.0
